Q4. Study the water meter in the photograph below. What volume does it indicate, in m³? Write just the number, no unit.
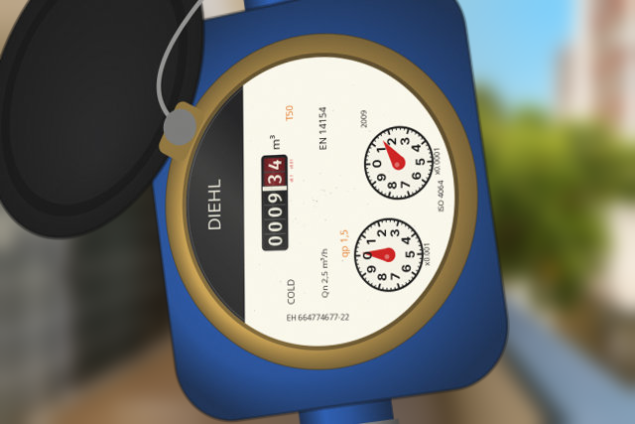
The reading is 9.3401
